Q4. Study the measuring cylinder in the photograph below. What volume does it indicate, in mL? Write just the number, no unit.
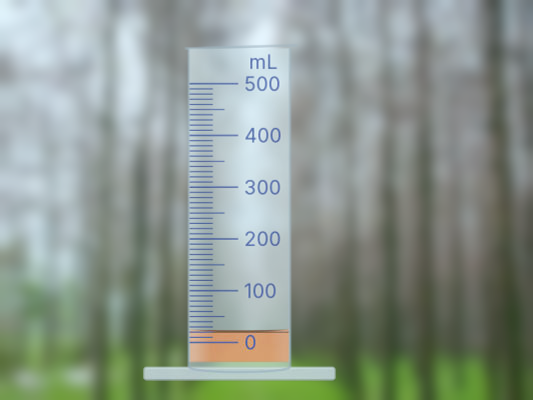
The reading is 20
